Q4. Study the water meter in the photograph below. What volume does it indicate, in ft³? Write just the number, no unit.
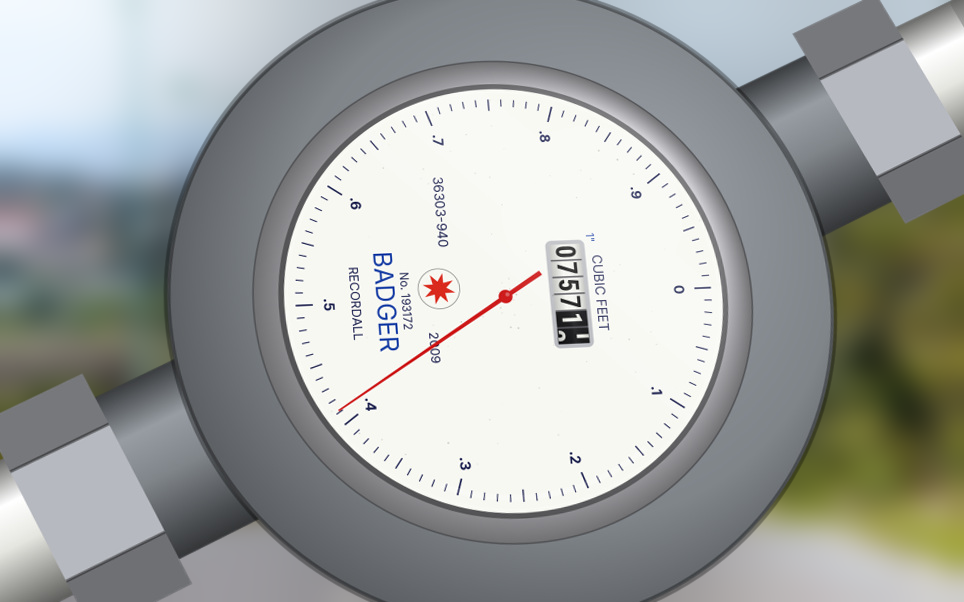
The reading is 75711.41
